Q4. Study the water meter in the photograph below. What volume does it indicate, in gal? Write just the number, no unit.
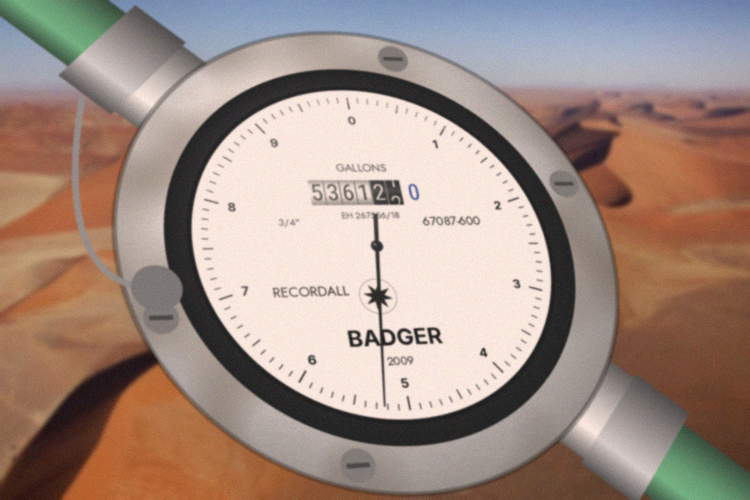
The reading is 5361215.2
